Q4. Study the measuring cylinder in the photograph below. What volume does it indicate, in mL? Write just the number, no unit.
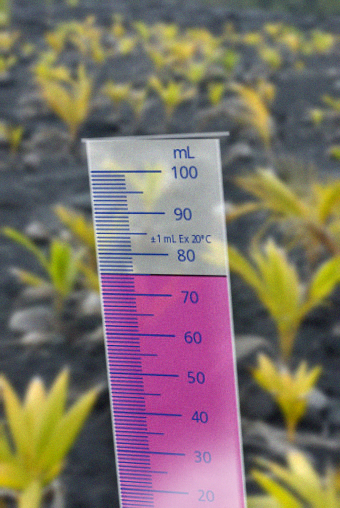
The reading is 75
